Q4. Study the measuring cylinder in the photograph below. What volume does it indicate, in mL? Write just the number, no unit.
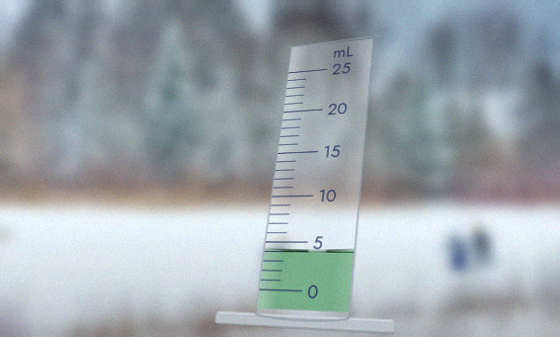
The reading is 4
